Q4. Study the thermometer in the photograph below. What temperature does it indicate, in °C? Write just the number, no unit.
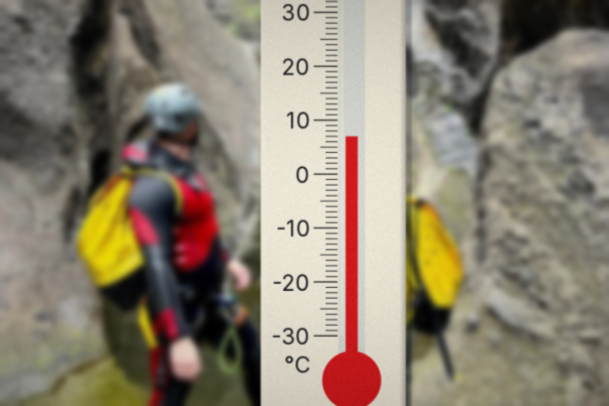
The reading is 7
